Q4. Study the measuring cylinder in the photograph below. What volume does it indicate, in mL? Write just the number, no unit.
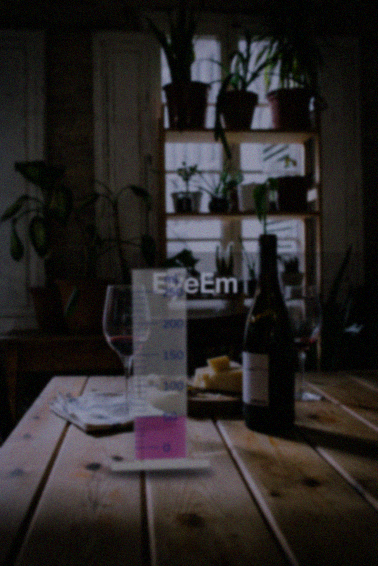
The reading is 50
